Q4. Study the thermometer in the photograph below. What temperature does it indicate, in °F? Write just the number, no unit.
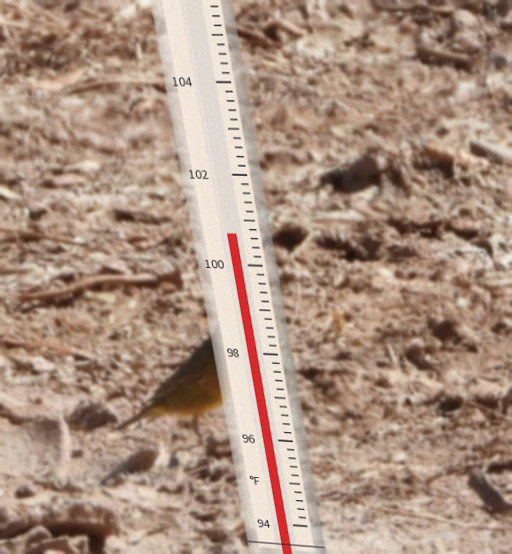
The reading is 100.7
